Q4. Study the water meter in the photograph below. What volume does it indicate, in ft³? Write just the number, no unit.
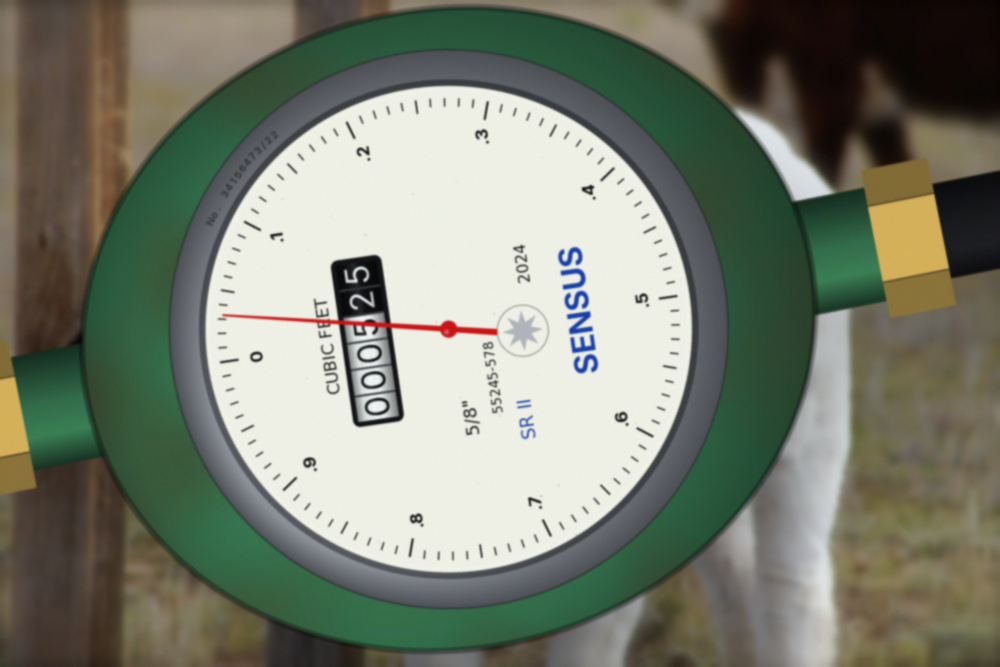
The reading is 525.03
